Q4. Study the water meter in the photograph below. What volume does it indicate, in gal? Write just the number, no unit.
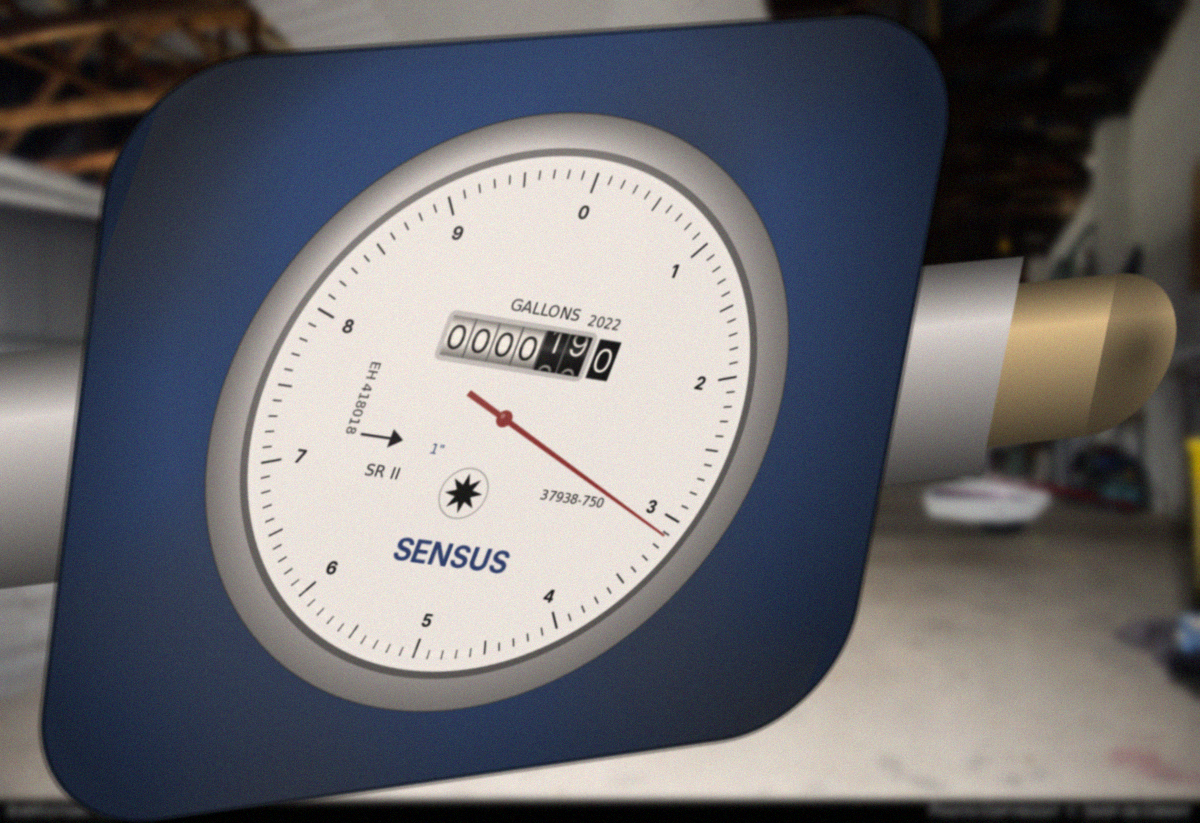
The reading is 193.1
